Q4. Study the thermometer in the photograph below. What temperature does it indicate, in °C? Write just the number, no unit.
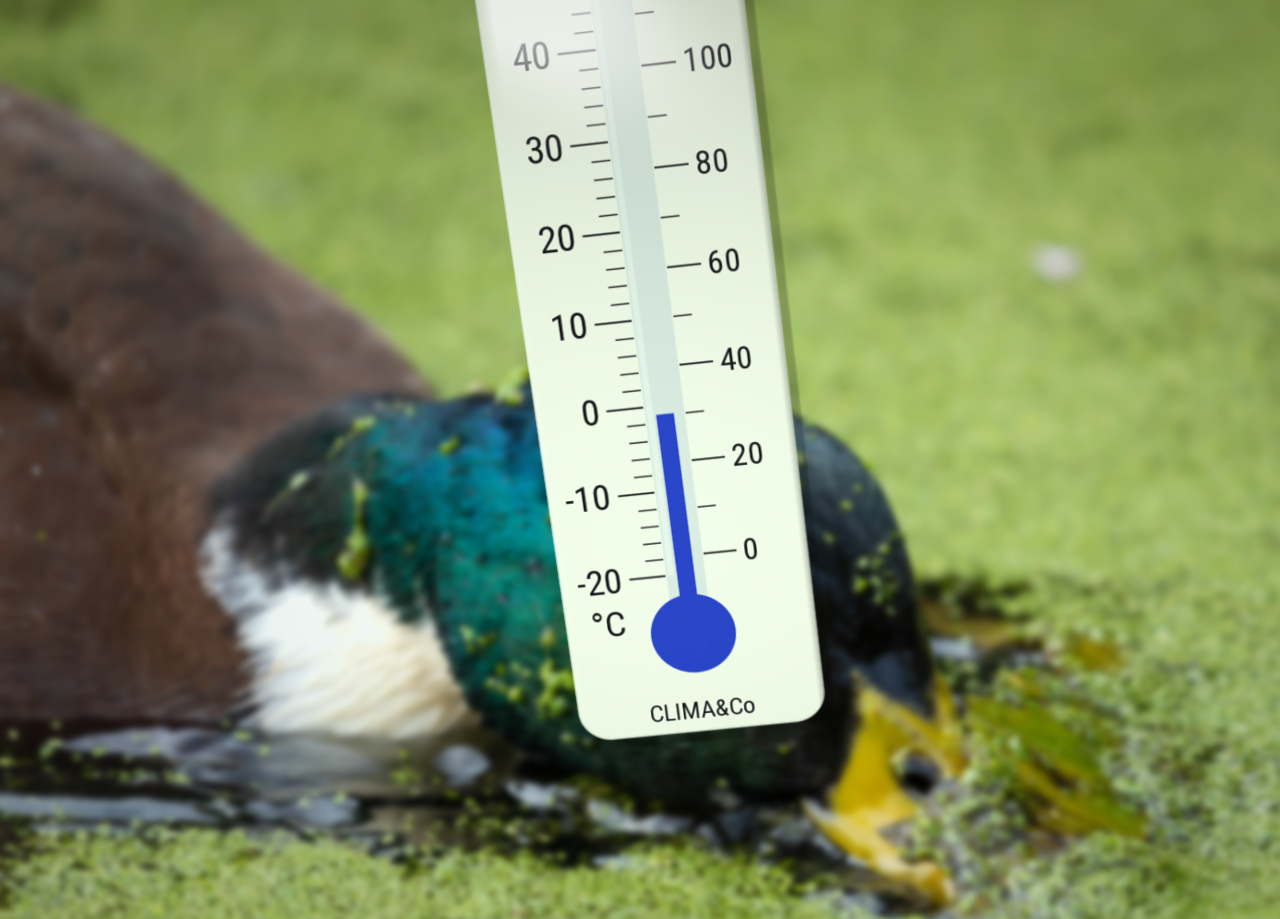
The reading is -1
